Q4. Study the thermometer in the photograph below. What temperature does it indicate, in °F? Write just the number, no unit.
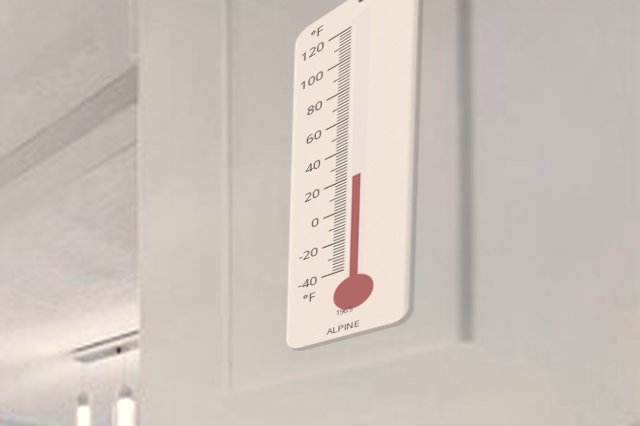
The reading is 20
